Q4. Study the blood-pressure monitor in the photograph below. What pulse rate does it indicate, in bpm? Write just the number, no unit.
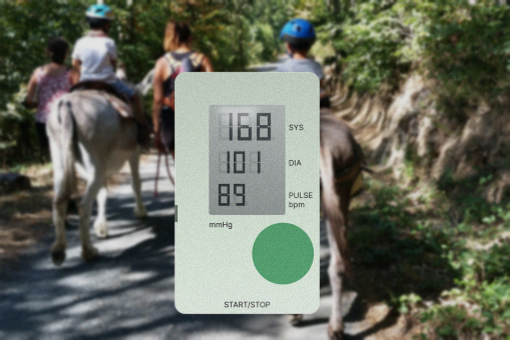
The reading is 89
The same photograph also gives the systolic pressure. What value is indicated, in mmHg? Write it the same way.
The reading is 168
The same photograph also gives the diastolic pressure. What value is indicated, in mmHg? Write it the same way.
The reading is 101
